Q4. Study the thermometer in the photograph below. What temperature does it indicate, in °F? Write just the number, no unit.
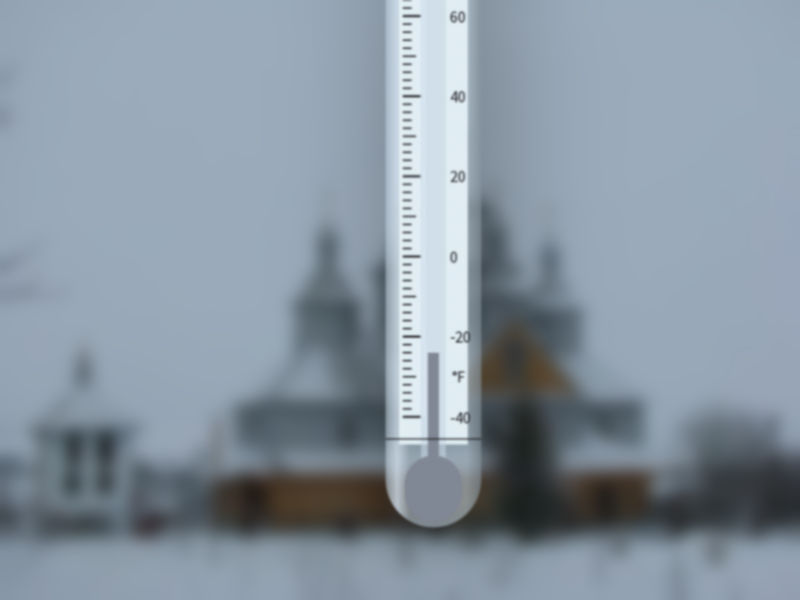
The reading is -24
